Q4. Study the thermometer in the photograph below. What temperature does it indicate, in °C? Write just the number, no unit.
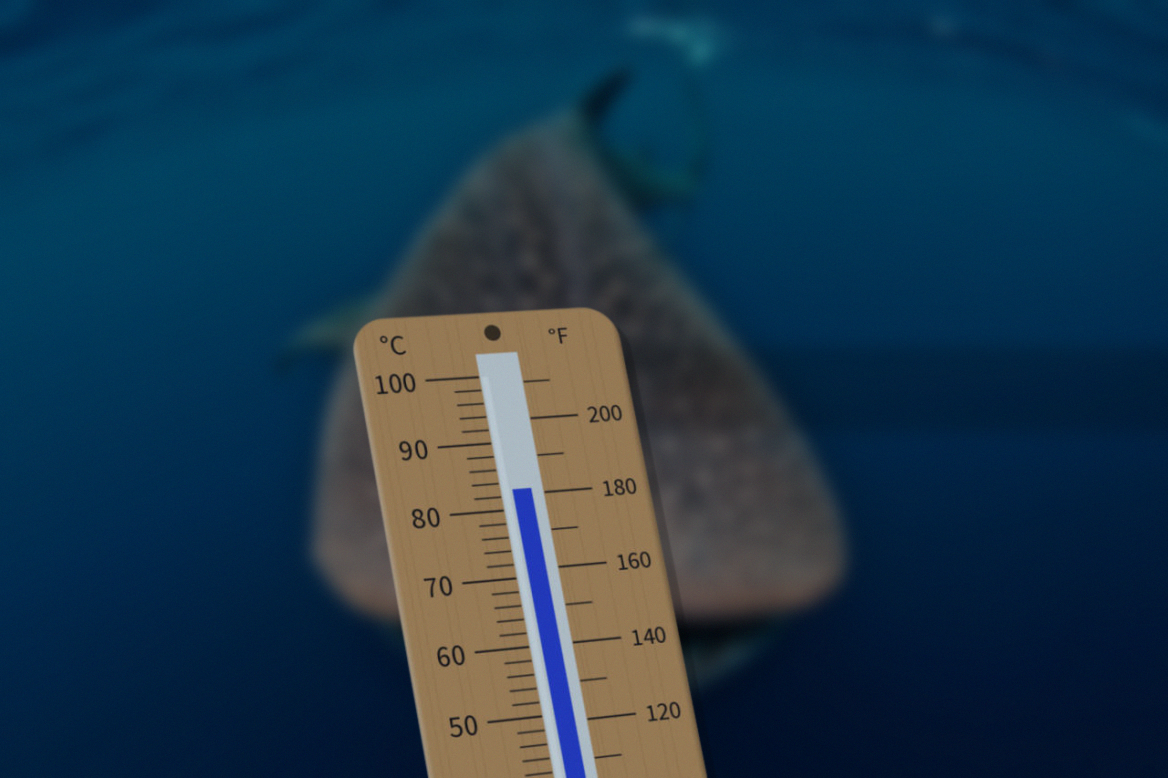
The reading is 83
